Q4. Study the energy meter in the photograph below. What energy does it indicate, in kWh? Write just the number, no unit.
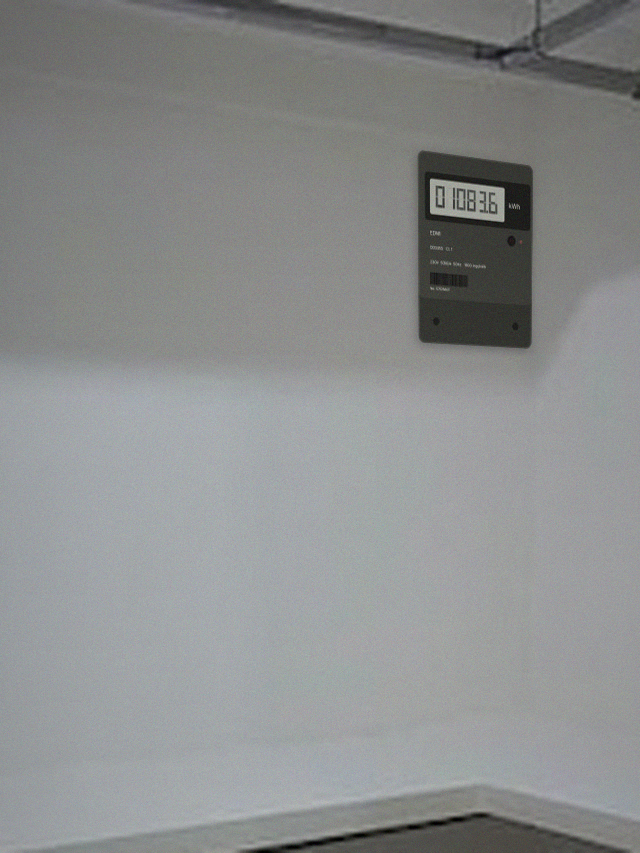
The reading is 1083.6
